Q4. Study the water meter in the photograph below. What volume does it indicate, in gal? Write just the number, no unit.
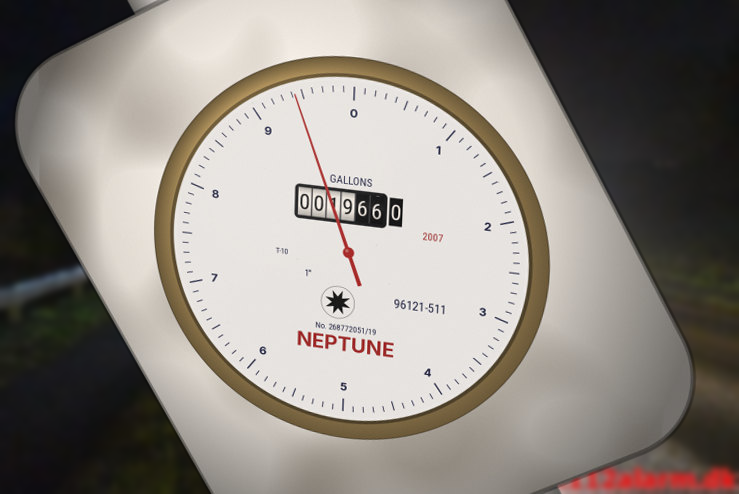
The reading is 19659.4
